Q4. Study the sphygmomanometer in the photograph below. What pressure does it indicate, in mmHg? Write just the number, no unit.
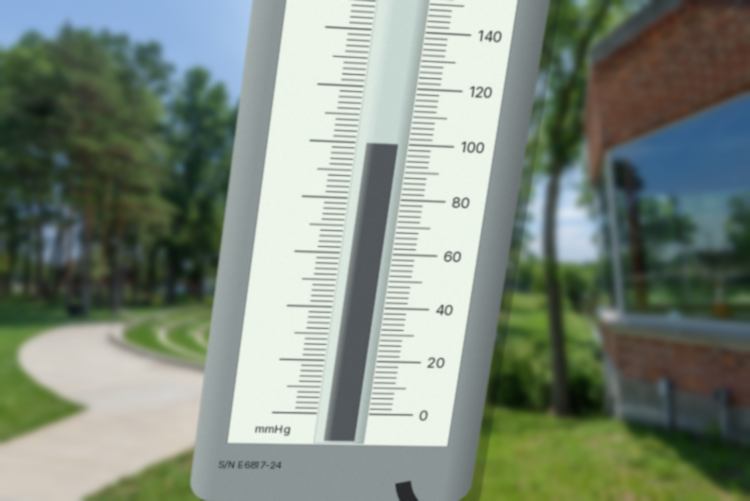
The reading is 100
